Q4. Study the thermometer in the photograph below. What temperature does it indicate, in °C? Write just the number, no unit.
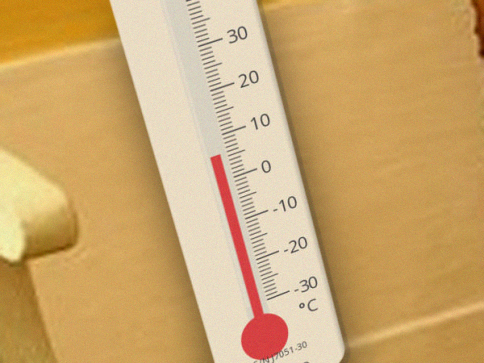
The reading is 6
